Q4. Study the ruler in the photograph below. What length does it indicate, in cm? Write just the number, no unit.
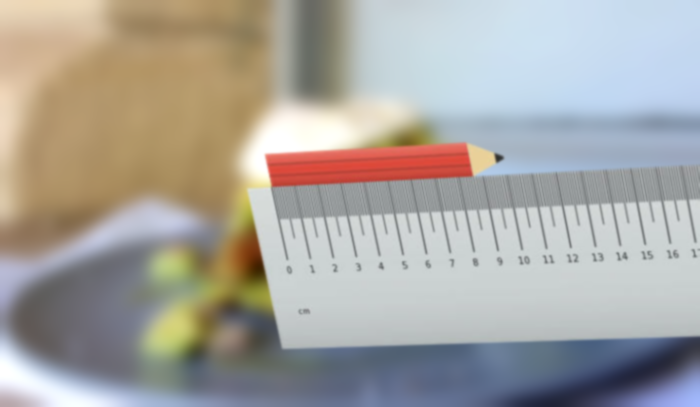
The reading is 10
